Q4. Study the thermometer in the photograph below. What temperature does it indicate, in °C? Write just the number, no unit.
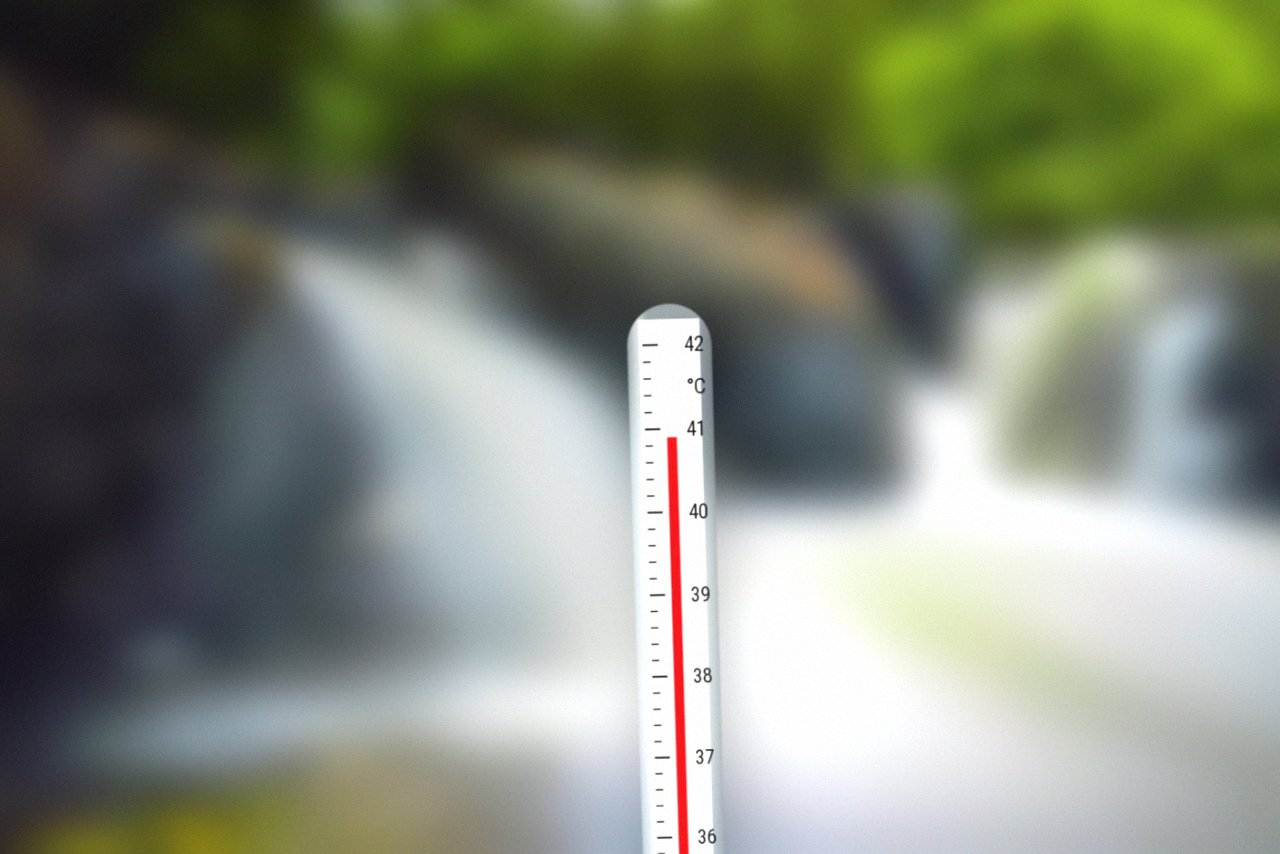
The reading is 40.9
